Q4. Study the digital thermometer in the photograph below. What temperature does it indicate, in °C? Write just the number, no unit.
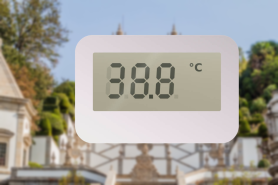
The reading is 38.8
